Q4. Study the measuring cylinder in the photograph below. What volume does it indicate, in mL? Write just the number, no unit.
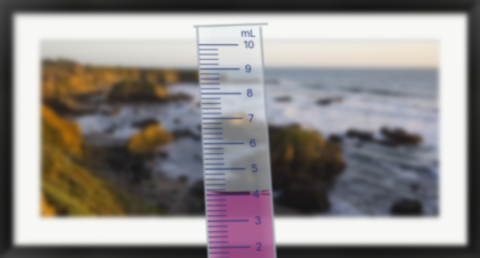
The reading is 4
